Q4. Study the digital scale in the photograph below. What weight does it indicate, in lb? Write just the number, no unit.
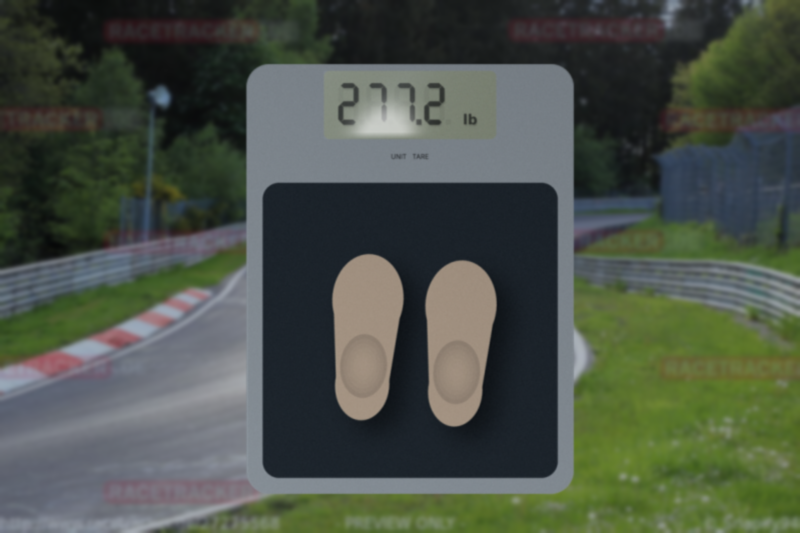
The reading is 277.2
